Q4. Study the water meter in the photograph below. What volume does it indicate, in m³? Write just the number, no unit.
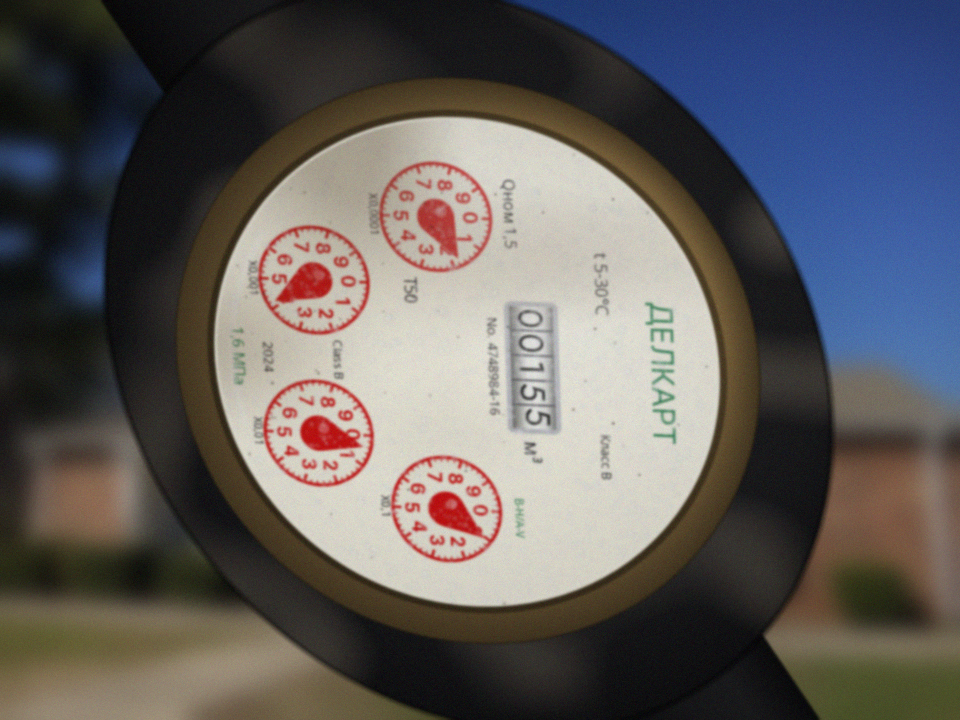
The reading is 155.1041
